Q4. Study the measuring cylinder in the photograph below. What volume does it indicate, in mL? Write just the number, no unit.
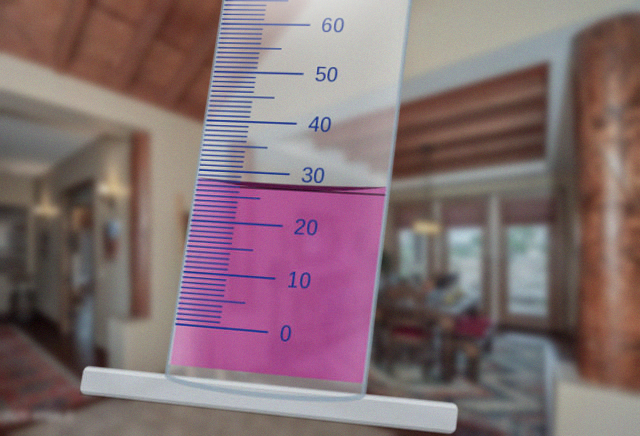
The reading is 27
